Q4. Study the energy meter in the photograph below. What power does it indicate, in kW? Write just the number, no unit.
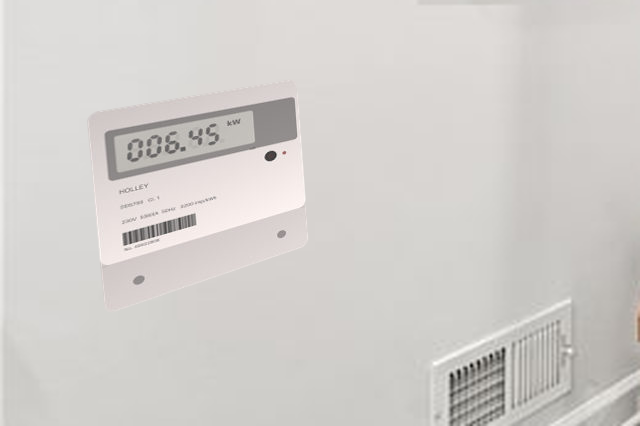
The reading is 6.45
